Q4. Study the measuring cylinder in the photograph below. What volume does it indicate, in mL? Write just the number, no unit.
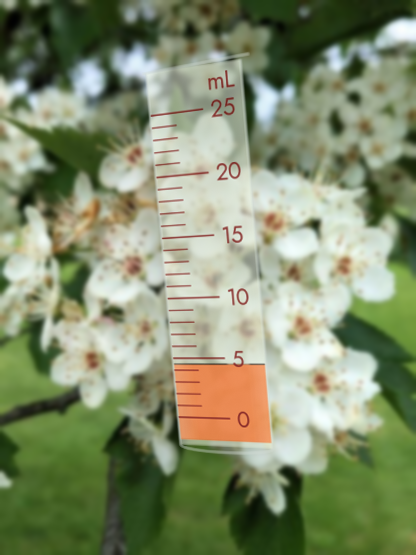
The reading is 4.5
